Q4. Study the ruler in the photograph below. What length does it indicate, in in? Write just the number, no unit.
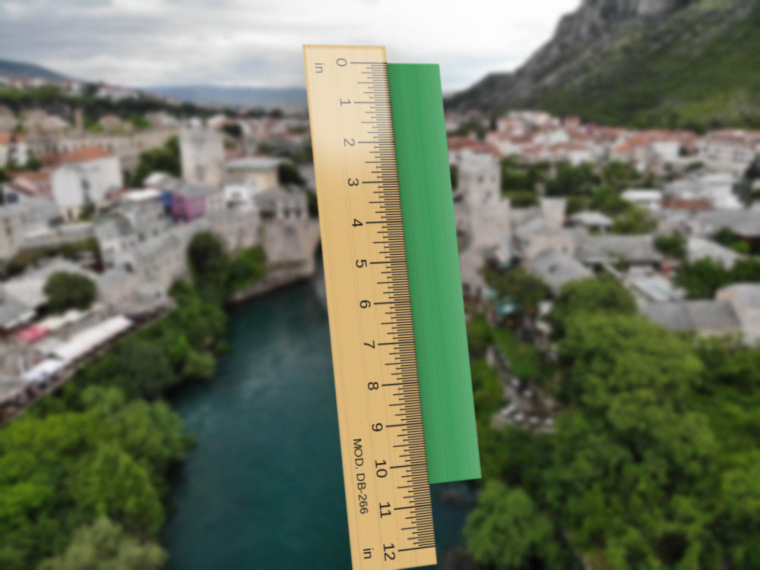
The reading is 10.5
